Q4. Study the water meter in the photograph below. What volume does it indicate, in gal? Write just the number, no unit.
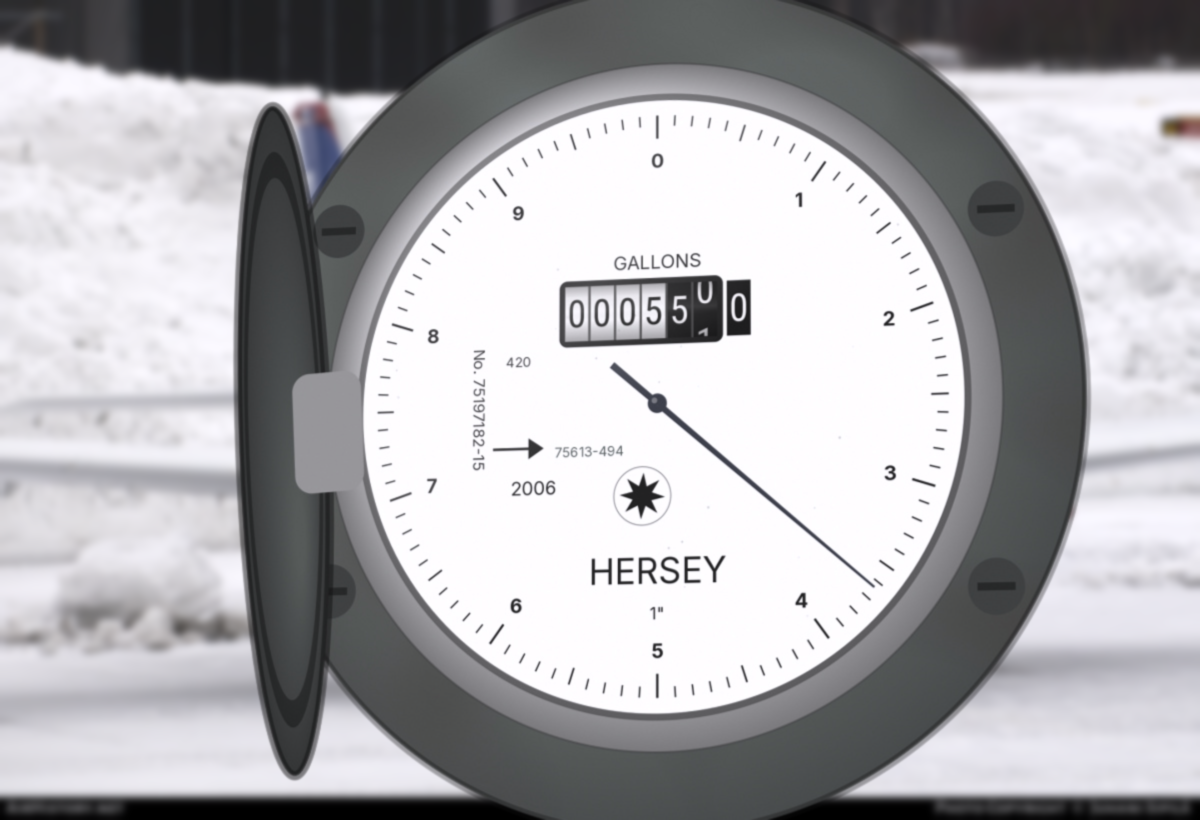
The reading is 5503.6
